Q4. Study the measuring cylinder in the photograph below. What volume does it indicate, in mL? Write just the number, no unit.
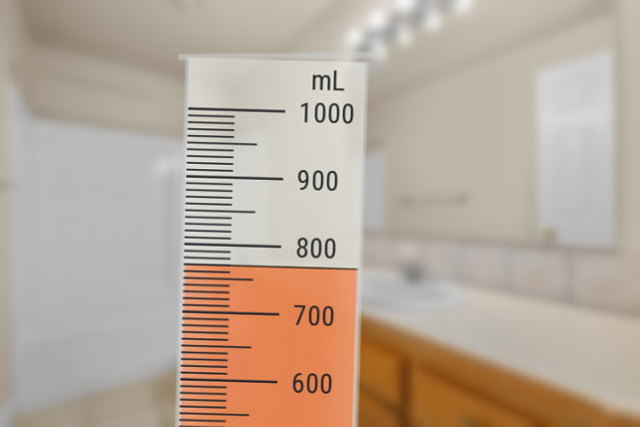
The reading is 770
